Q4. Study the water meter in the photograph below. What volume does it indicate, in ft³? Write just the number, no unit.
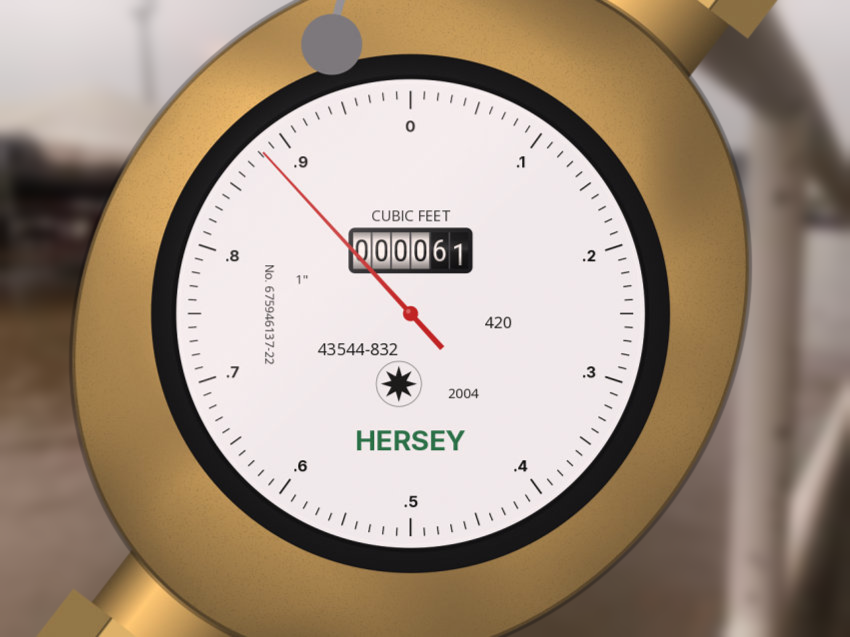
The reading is 60.88
